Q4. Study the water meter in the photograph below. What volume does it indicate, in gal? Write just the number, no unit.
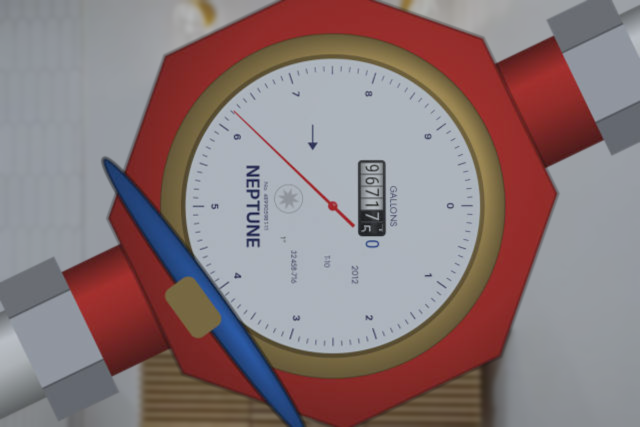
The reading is 9671746.2
